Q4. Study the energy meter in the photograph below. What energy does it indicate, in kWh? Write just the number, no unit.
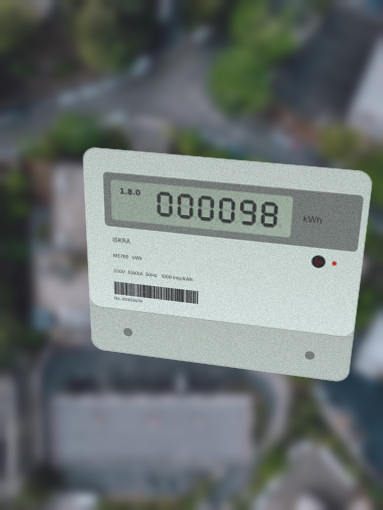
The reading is 98
